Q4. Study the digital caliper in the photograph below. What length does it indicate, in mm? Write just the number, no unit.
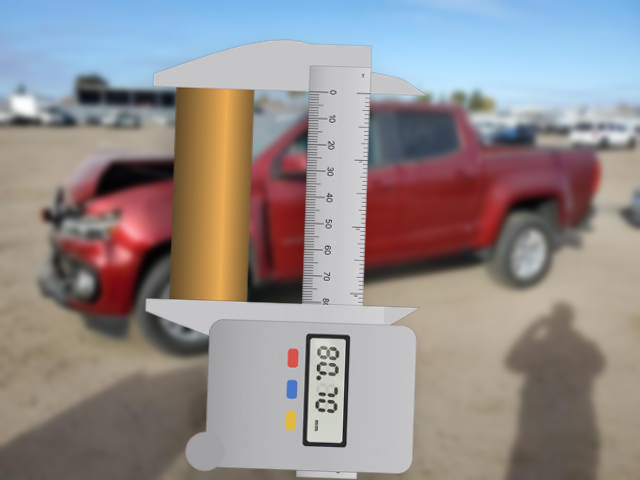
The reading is 80.70
